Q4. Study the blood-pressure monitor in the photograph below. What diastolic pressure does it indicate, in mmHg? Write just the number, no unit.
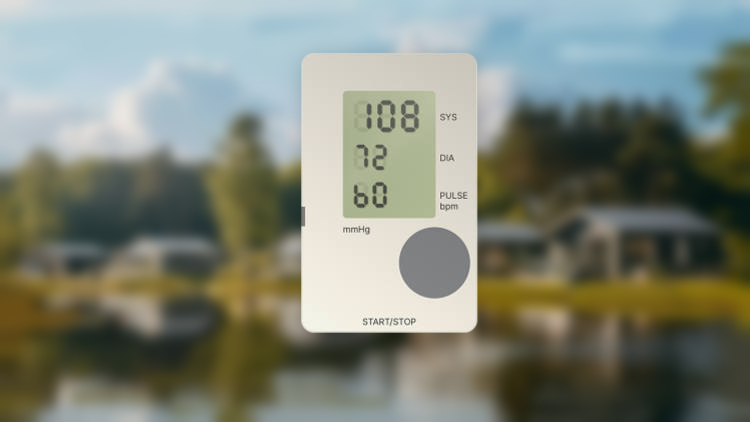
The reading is 72
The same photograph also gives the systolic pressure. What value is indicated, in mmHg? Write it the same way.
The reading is 108
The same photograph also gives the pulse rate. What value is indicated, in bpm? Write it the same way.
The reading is 60
